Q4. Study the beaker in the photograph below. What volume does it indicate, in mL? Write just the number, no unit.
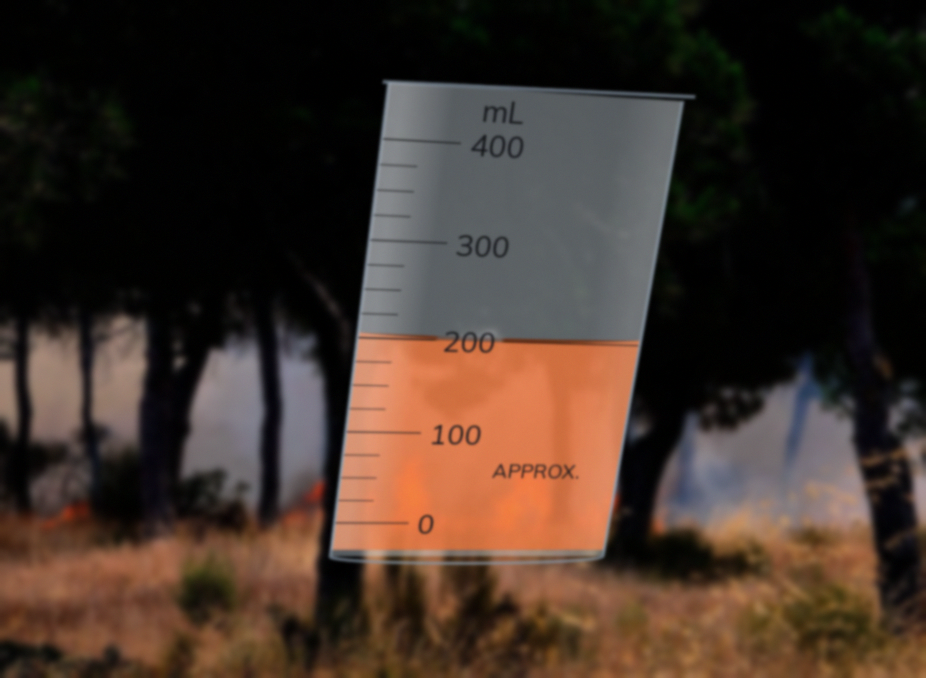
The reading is 200
